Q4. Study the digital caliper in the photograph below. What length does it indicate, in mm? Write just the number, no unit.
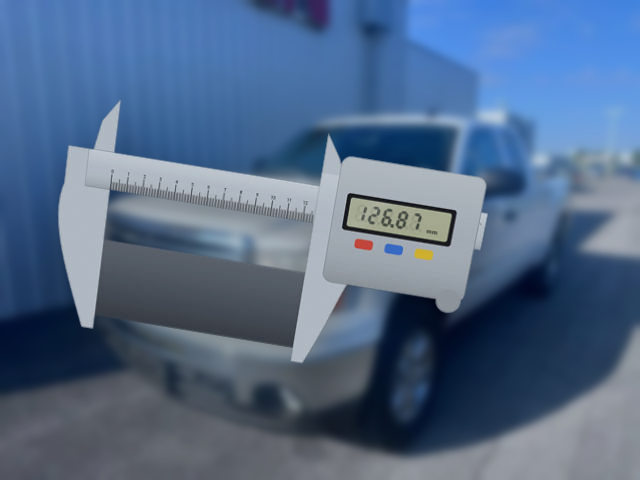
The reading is 126.87
